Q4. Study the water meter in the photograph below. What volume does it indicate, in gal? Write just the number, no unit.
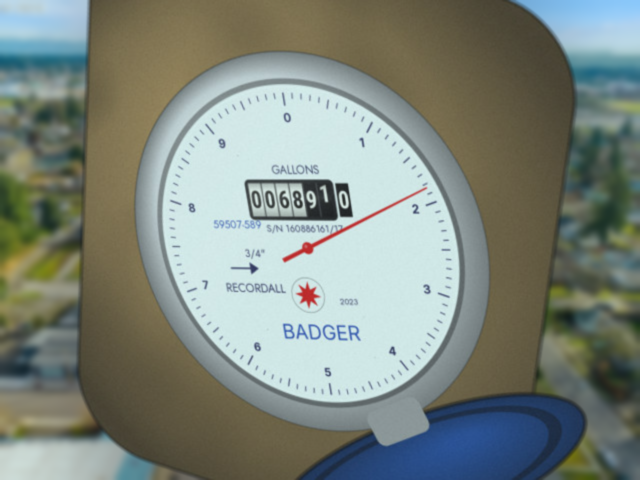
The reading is 68911.8
